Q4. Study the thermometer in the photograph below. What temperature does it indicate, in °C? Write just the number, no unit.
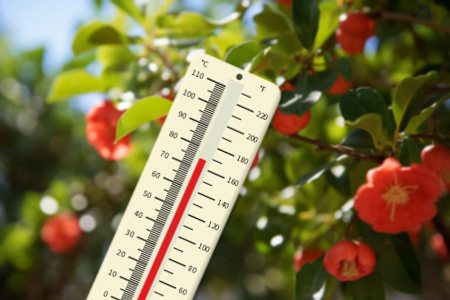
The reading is 75
